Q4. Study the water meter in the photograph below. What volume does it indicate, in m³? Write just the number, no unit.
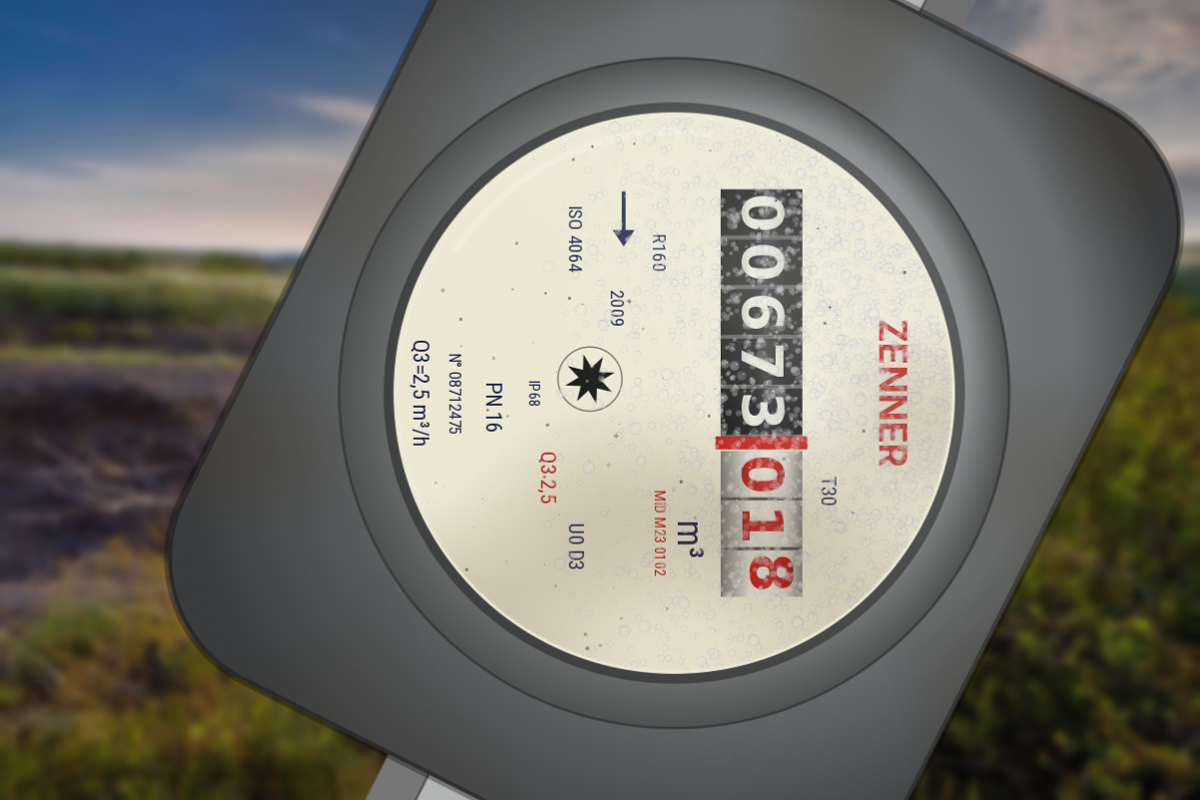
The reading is 673.018
